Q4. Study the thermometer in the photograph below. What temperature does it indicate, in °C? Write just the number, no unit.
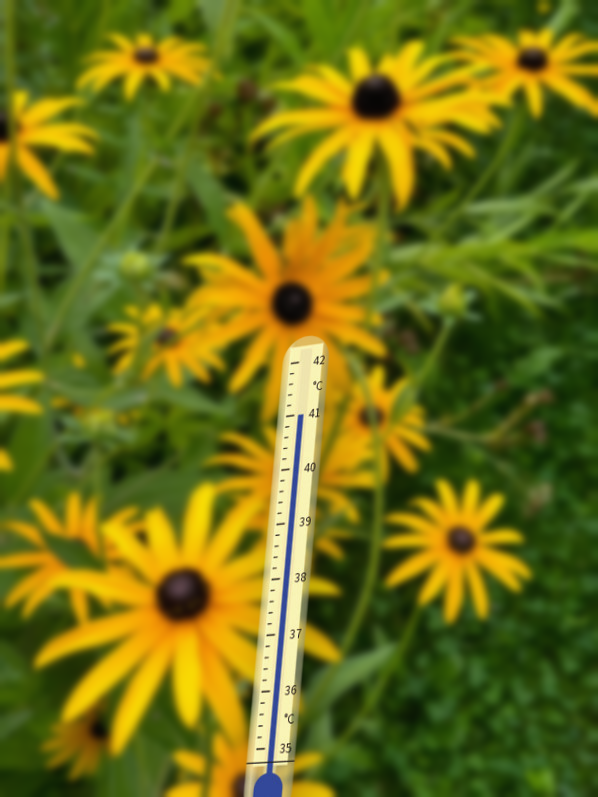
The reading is 41
